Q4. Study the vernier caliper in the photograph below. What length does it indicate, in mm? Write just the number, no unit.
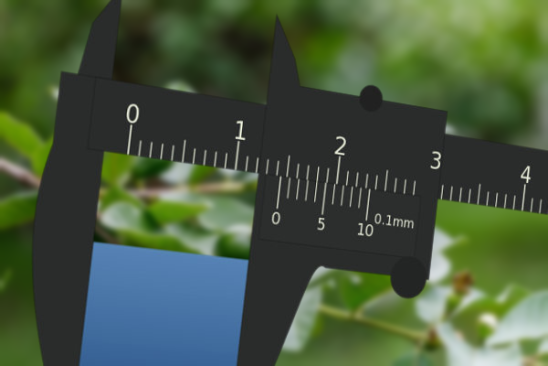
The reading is 14.4
